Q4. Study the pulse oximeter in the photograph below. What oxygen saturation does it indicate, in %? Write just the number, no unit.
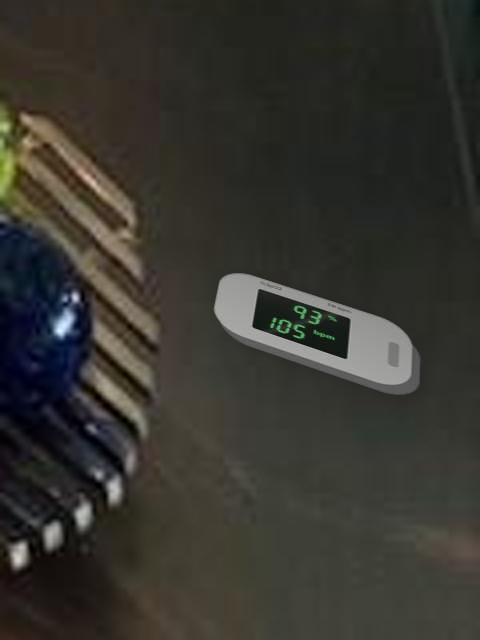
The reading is 93
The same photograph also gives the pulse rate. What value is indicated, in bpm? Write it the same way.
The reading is 105
